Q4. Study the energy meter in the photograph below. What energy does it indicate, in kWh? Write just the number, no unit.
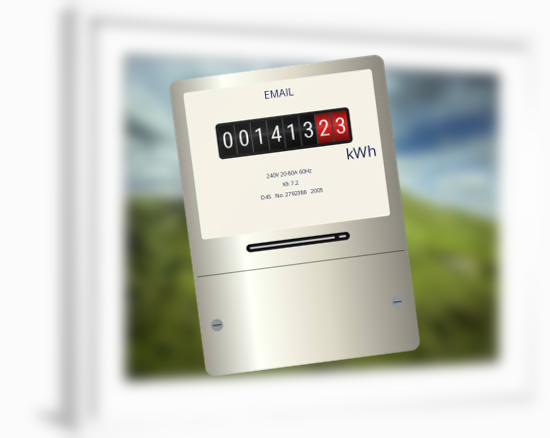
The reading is 1413.23
